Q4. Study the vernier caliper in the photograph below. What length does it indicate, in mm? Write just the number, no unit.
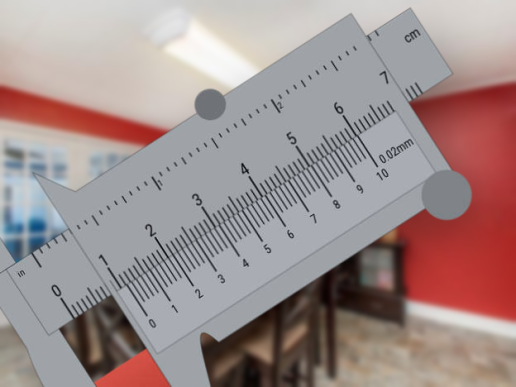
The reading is 11.2
